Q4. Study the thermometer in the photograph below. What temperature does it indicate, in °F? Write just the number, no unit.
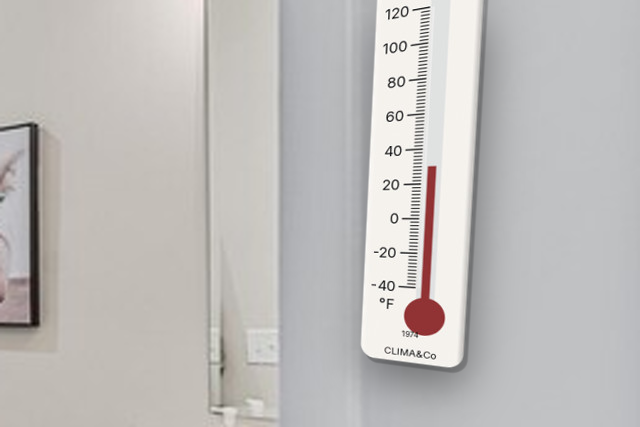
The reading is 30
